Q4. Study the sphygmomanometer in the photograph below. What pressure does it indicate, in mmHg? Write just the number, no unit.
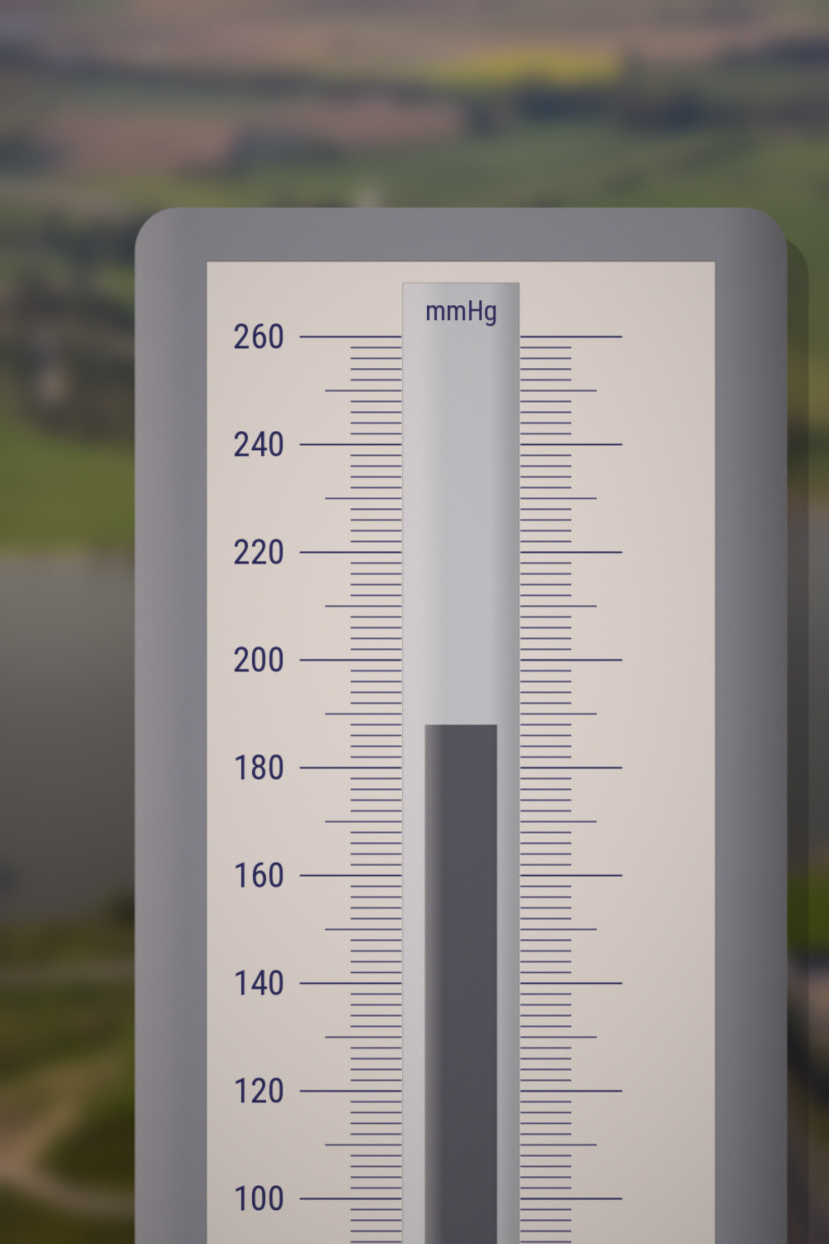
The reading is 188
